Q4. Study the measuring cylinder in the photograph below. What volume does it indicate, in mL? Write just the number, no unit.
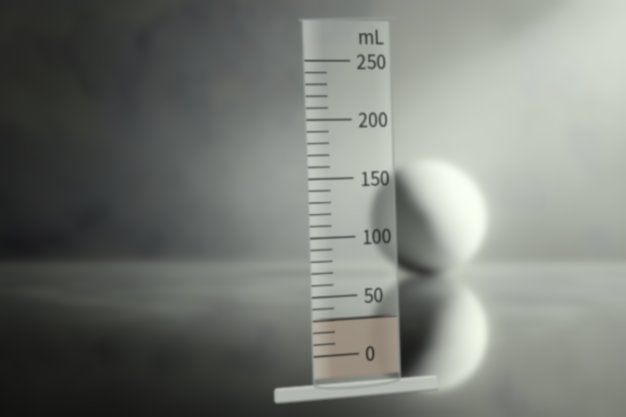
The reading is 30
